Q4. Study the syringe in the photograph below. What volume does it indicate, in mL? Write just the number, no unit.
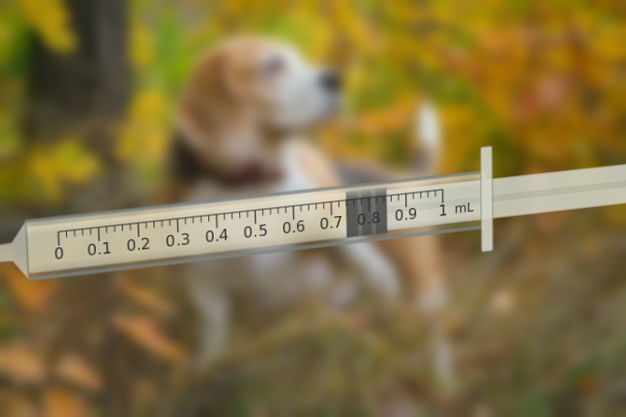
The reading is 0.74
